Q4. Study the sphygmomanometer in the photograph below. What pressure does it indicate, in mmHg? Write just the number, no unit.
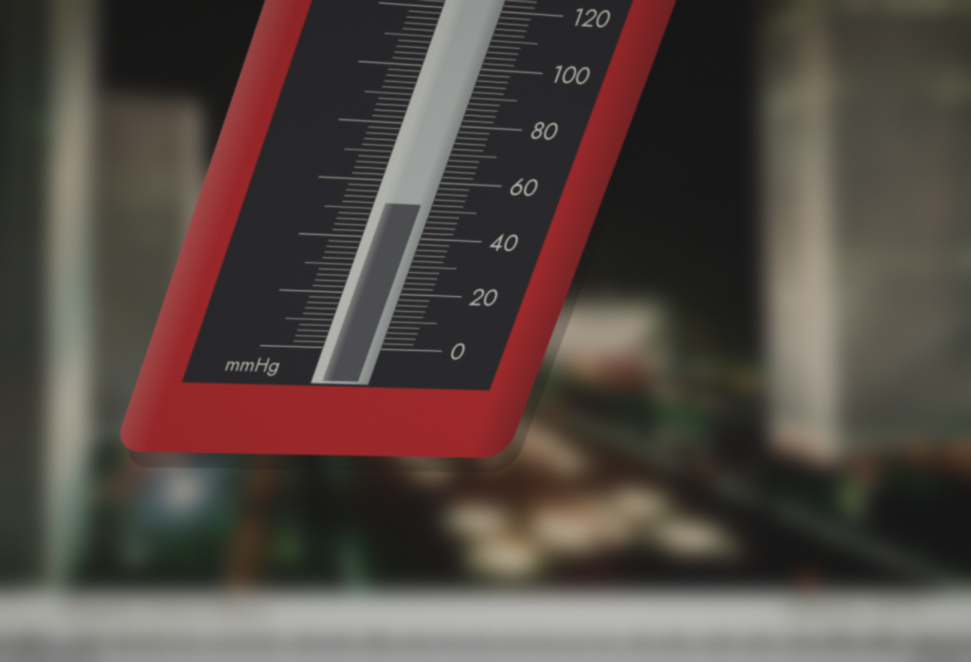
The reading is 52
